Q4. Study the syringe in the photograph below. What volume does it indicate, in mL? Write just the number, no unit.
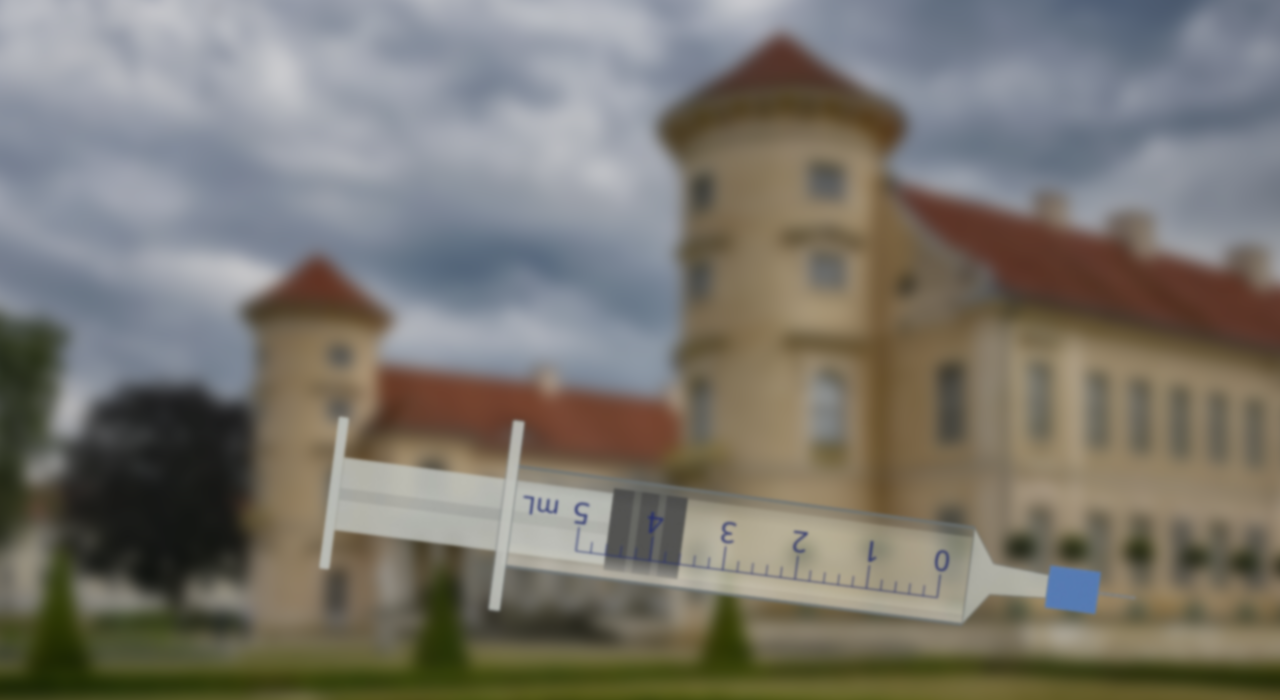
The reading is 3.6
